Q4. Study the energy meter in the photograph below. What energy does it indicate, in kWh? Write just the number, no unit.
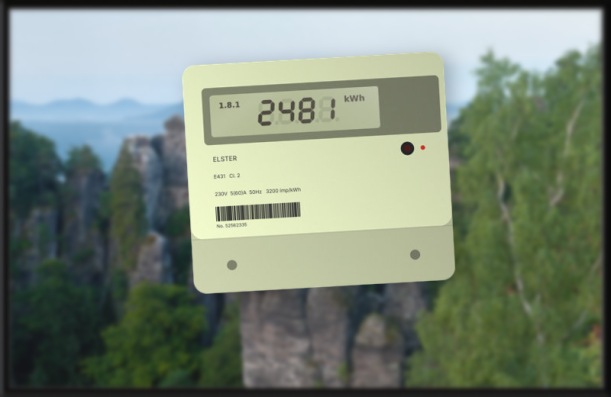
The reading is 2481
